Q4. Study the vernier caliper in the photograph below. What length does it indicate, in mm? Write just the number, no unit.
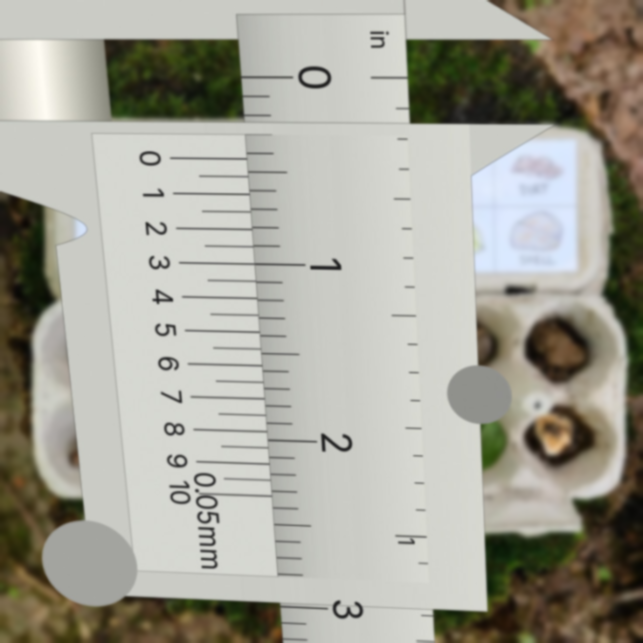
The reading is 4.3
